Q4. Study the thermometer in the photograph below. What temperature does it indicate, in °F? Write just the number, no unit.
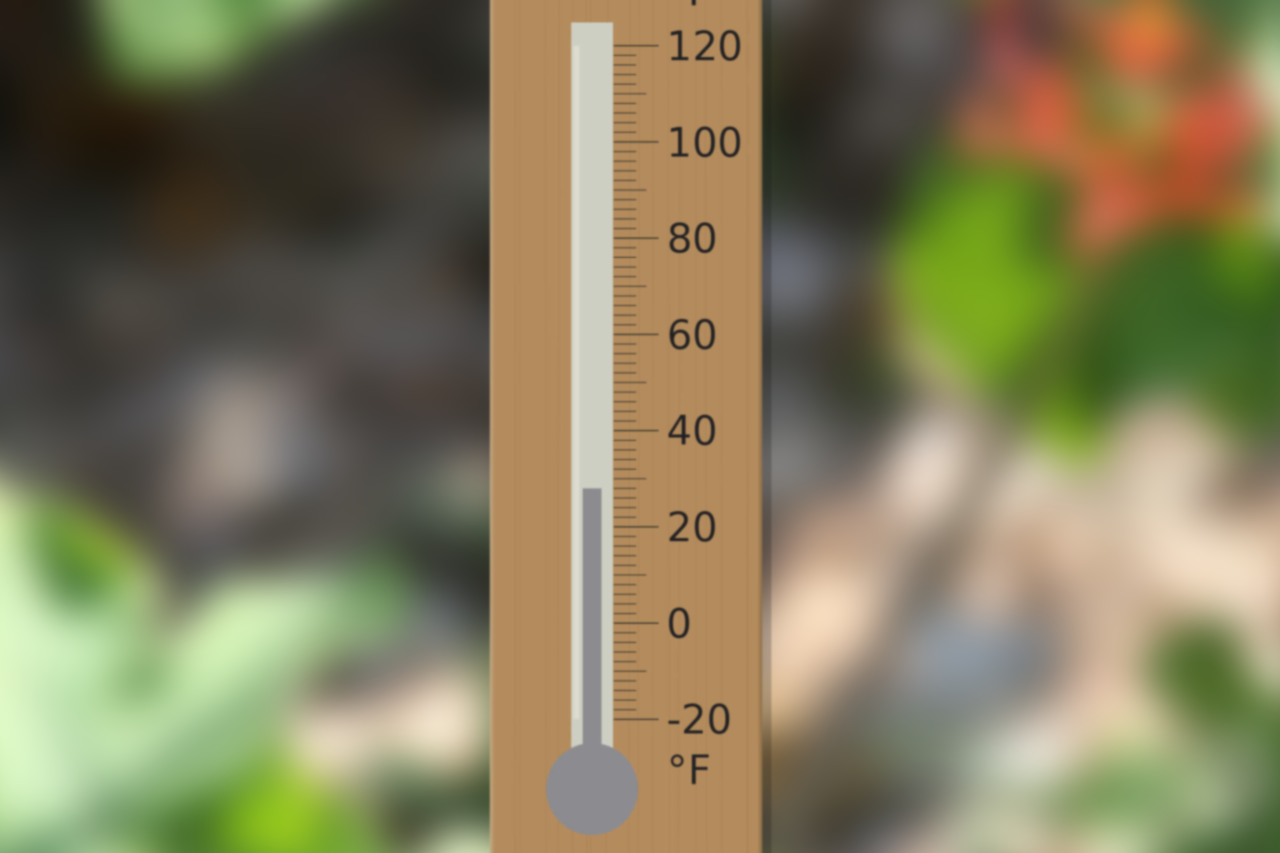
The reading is 28
